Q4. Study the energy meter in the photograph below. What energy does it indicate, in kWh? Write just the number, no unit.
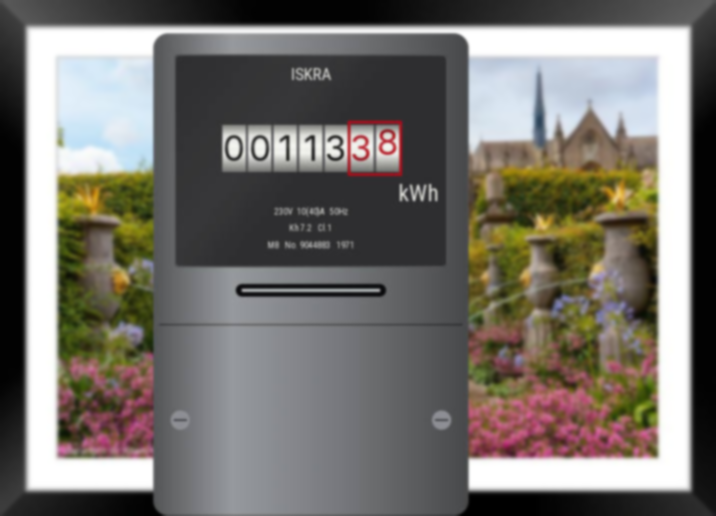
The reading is 113.38
